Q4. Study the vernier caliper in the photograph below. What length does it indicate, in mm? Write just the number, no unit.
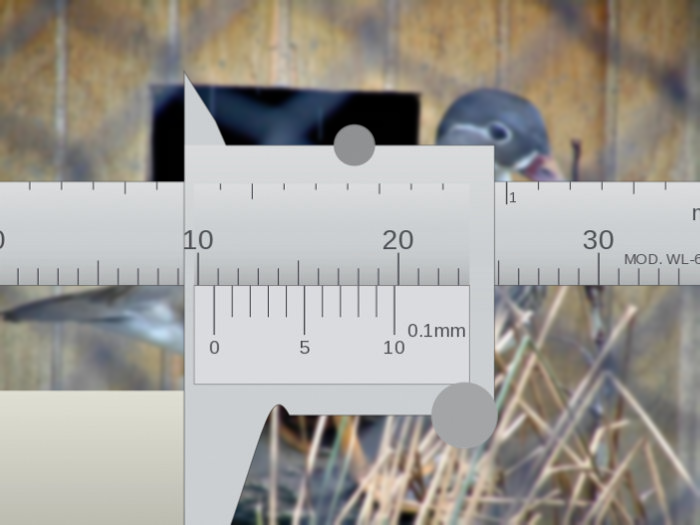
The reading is 10.8
